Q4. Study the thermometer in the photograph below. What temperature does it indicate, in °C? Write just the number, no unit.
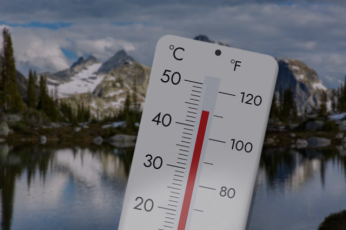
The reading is 44
